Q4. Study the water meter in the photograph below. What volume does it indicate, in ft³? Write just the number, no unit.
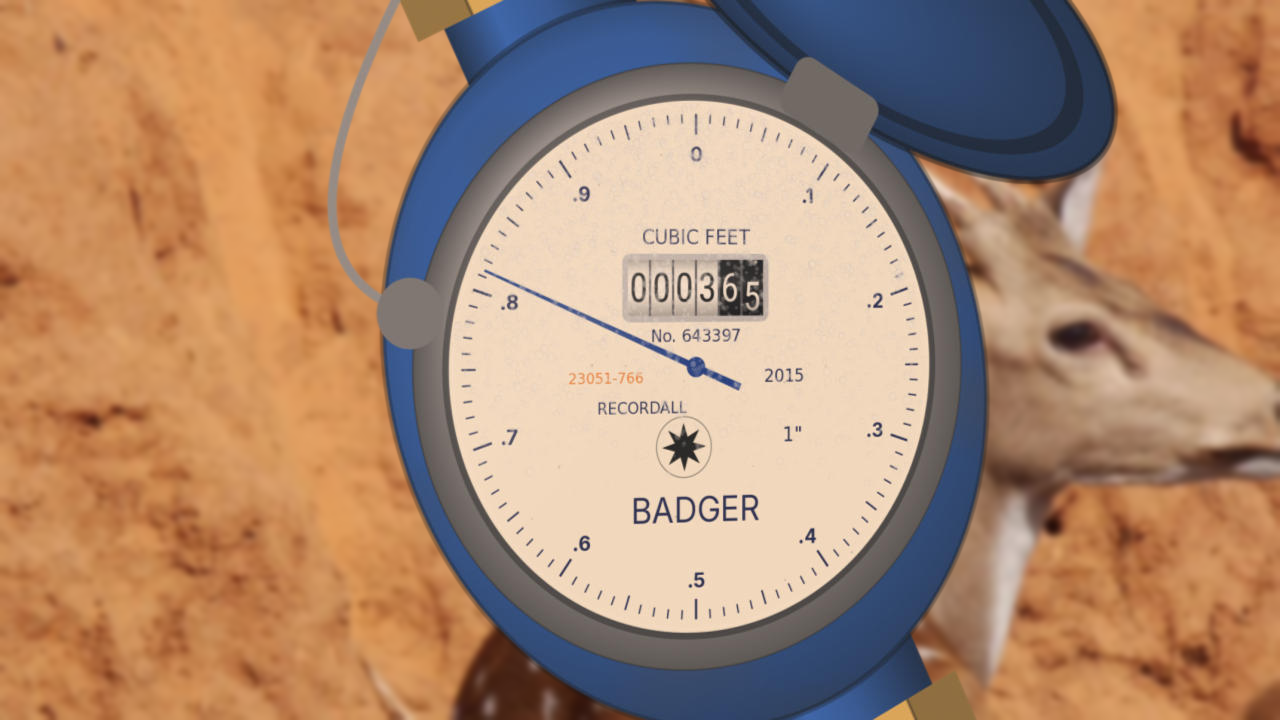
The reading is 364.81
